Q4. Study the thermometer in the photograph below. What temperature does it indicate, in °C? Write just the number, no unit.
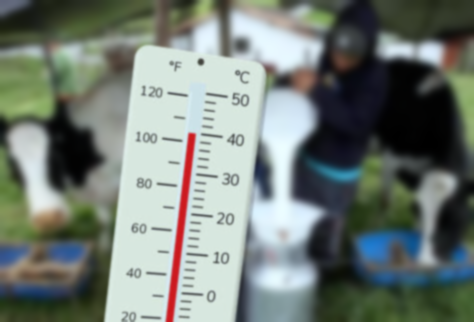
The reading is 40
